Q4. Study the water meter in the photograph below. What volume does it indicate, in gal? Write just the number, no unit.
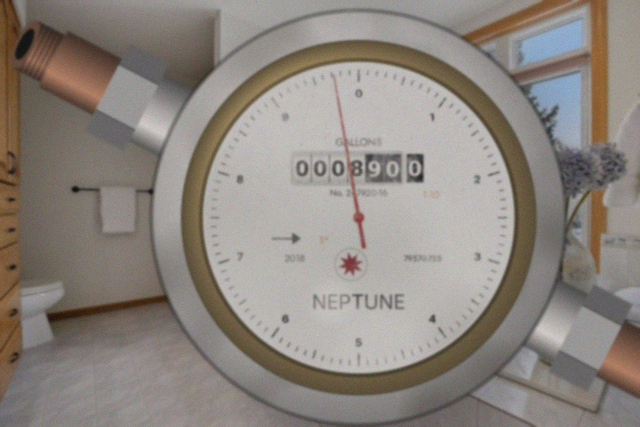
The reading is 8899.7
